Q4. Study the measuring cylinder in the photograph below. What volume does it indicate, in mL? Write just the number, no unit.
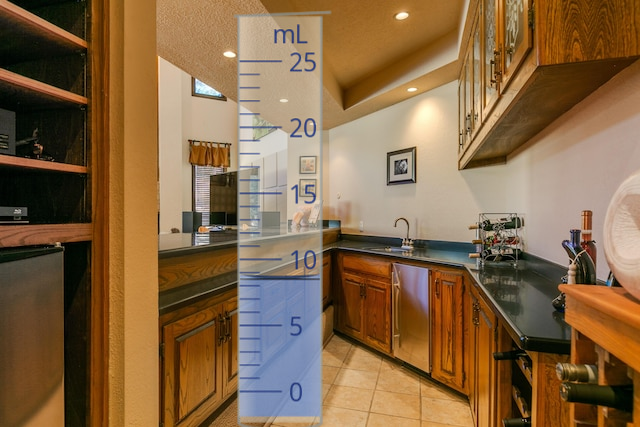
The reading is 8.5
